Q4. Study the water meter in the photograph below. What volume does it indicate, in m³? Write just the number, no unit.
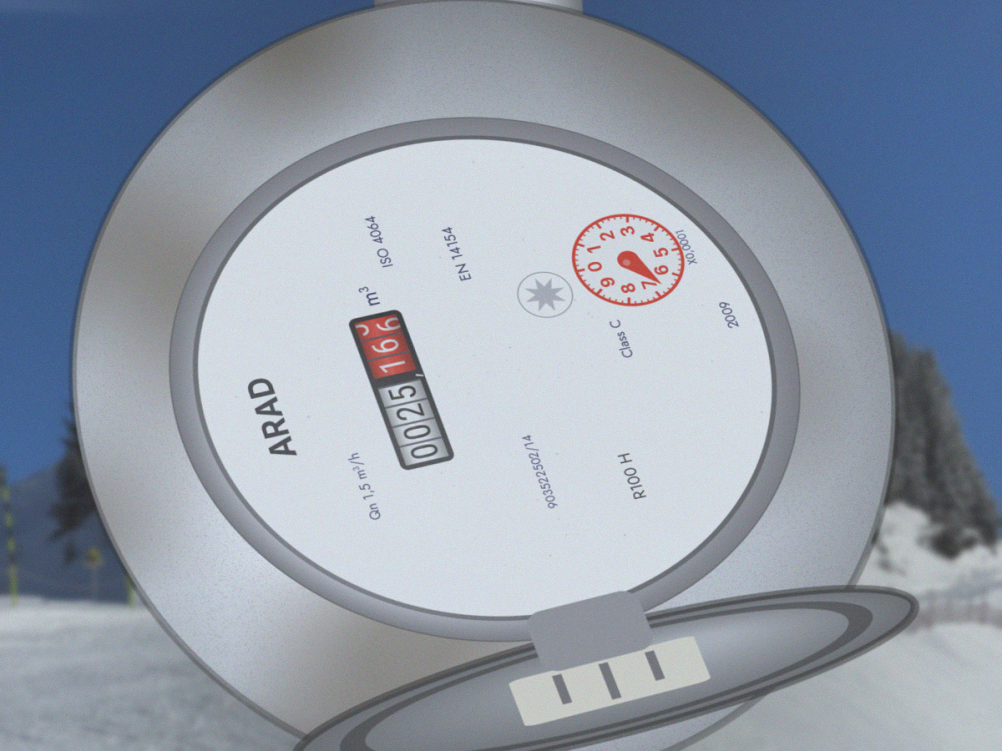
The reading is 25.1656
